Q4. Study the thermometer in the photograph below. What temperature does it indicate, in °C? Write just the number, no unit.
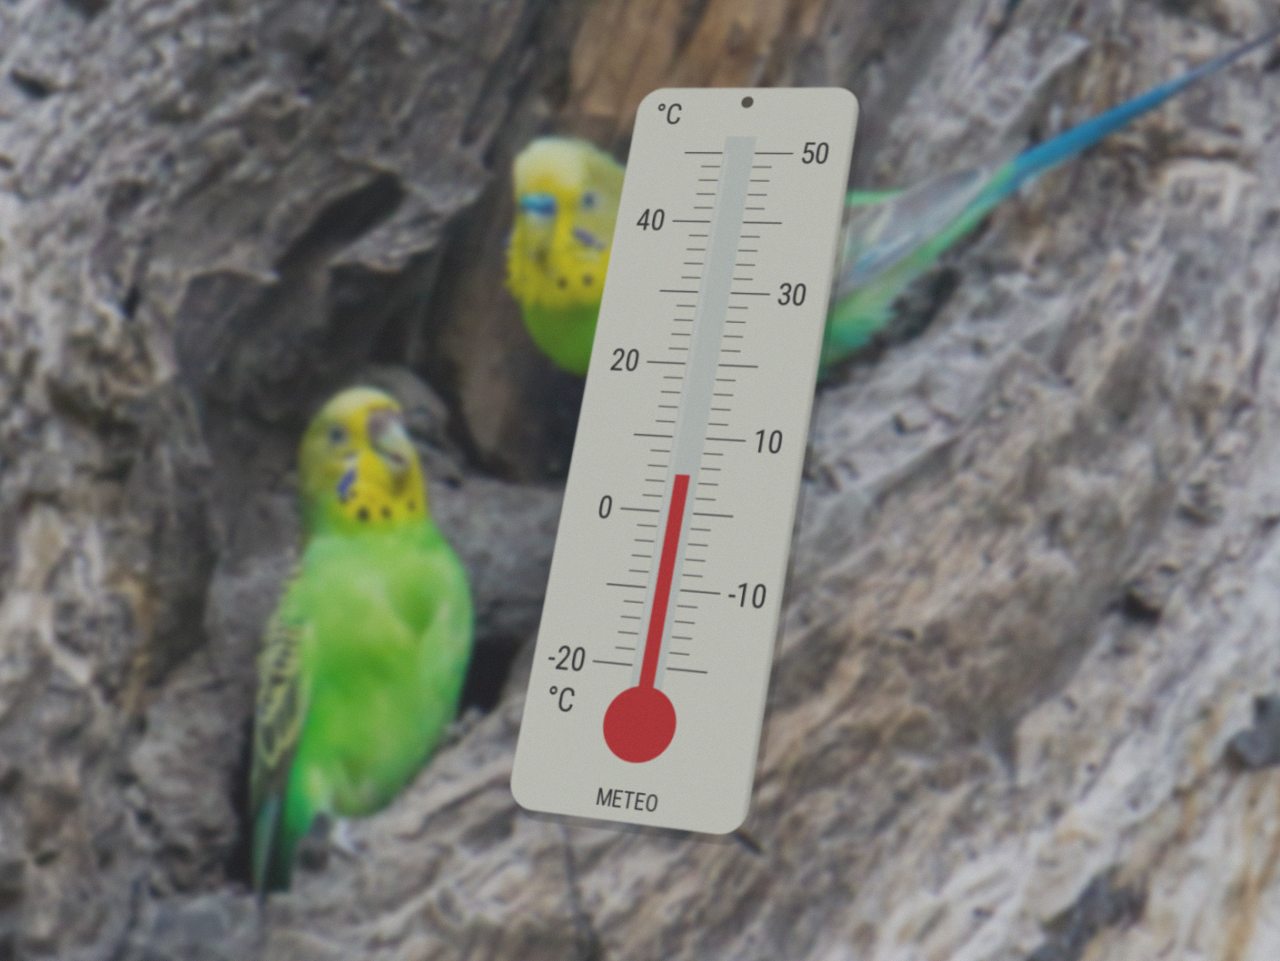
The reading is 5
